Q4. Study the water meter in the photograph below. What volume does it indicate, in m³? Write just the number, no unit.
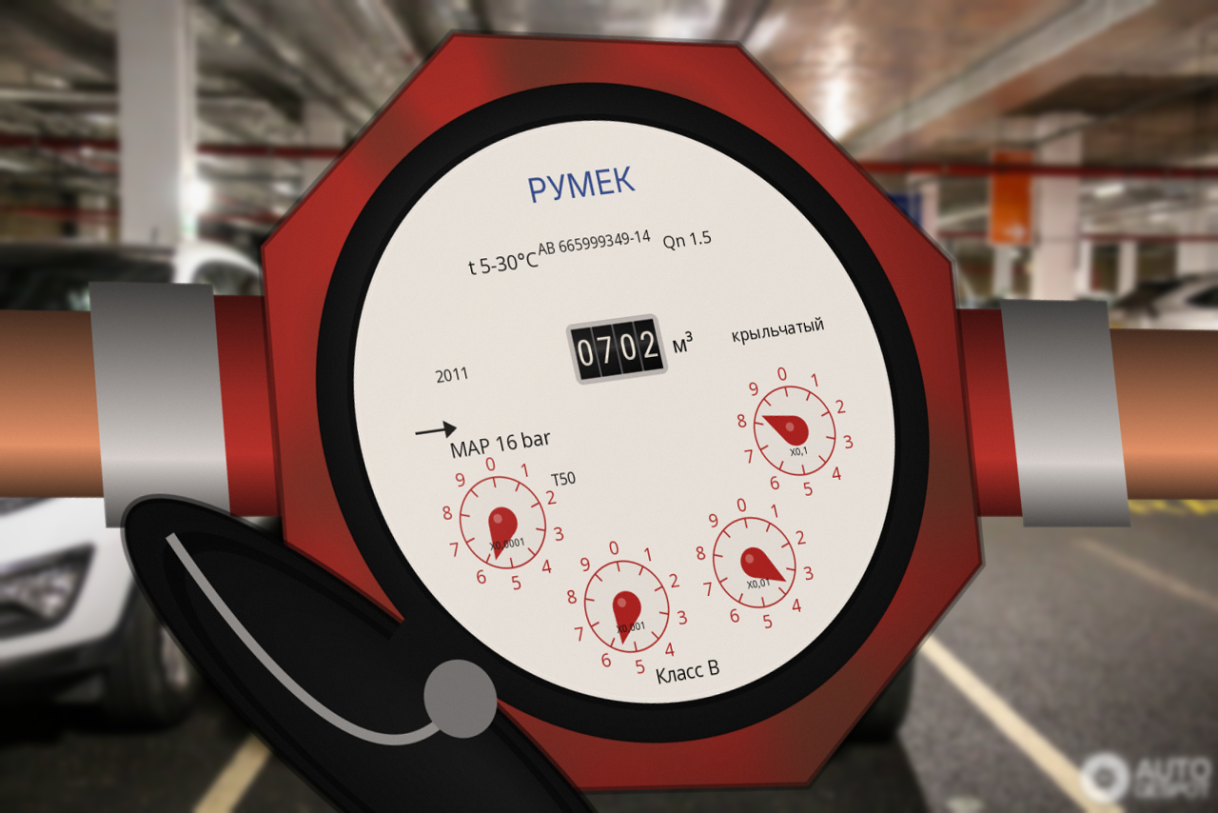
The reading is 702.8355
